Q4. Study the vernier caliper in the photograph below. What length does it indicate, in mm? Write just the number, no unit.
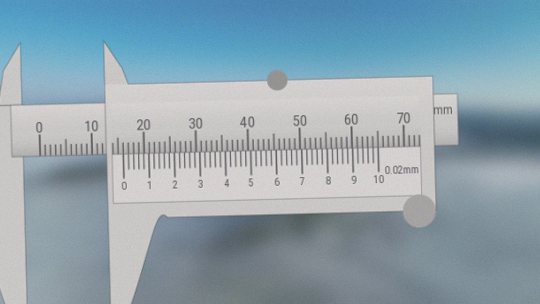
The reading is 16.0
